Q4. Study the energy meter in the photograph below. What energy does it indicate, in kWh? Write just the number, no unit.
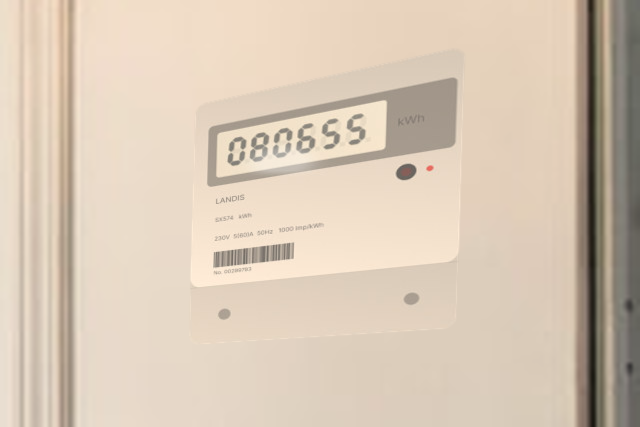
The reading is 80655
